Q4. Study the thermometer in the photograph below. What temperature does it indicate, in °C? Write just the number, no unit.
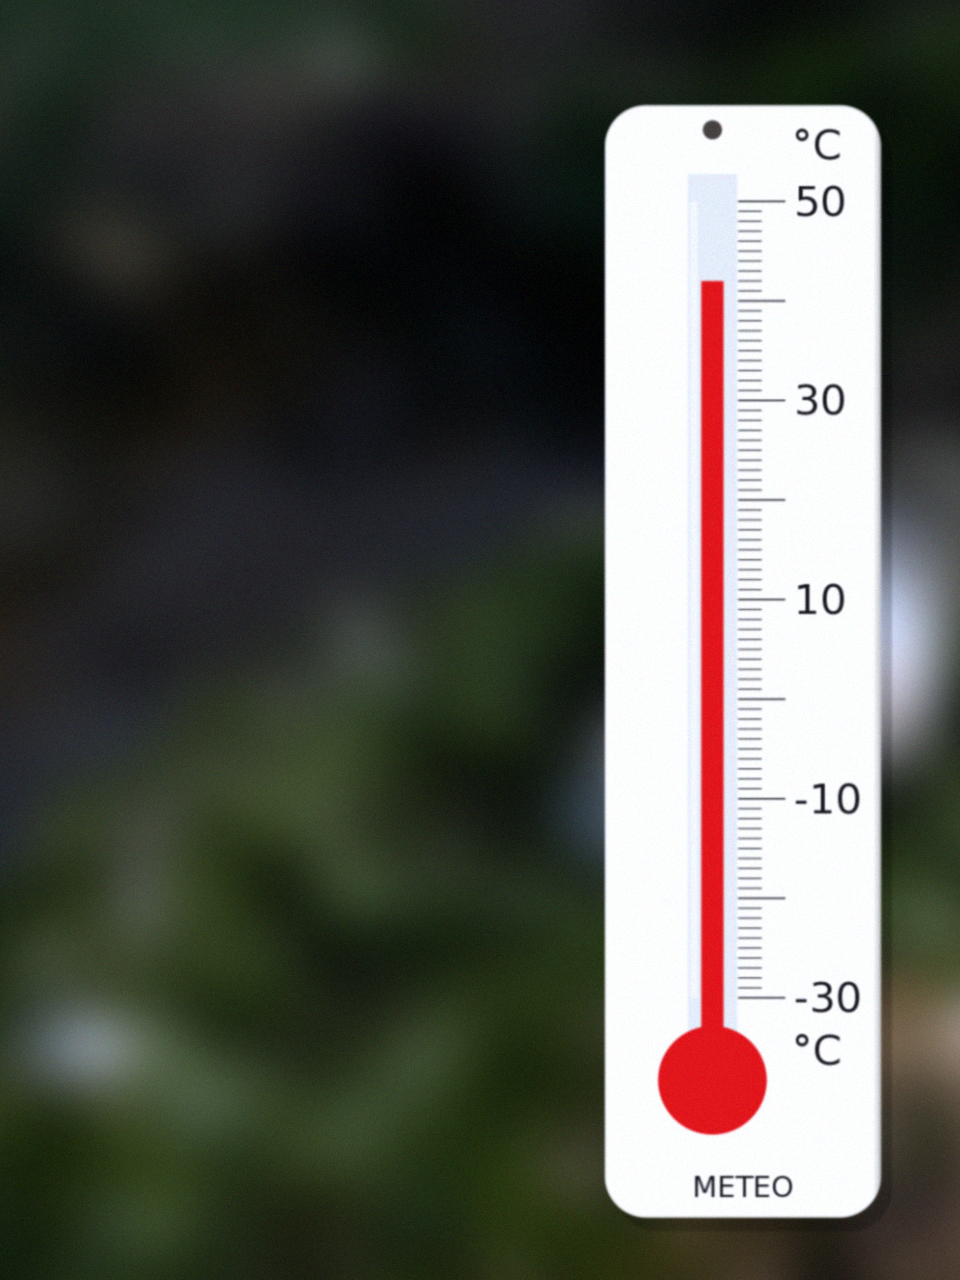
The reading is 42
